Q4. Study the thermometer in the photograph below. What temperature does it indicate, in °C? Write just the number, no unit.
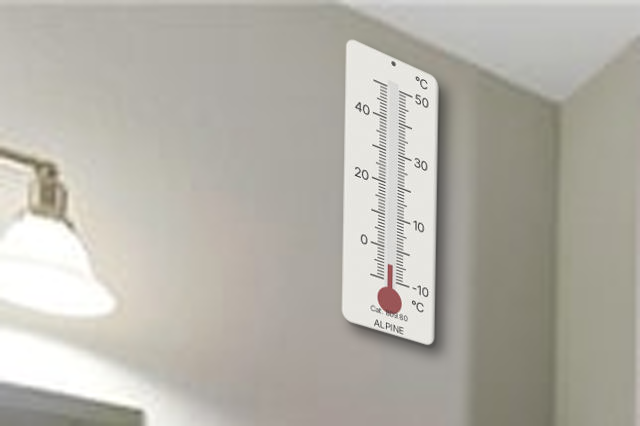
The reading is -5
